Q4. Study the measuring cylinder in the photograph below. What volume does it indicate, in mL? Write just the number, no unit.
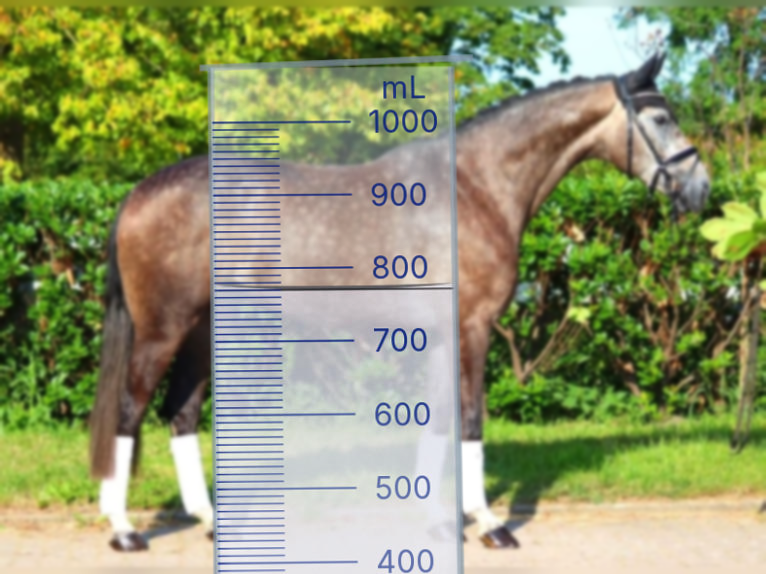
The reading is 770
